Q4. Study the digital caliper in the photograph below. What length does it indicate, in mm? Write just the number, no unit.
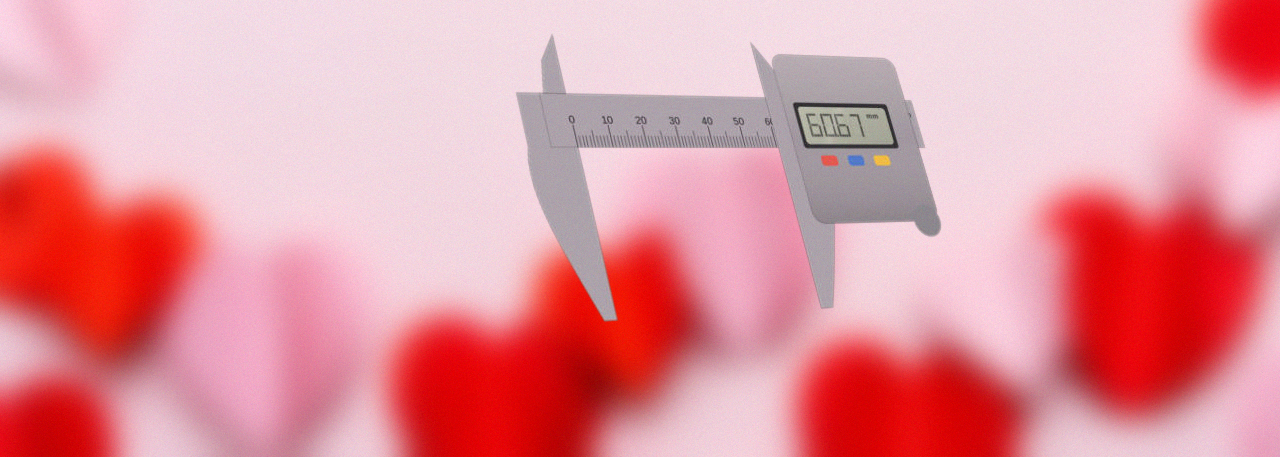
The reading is 60.67
